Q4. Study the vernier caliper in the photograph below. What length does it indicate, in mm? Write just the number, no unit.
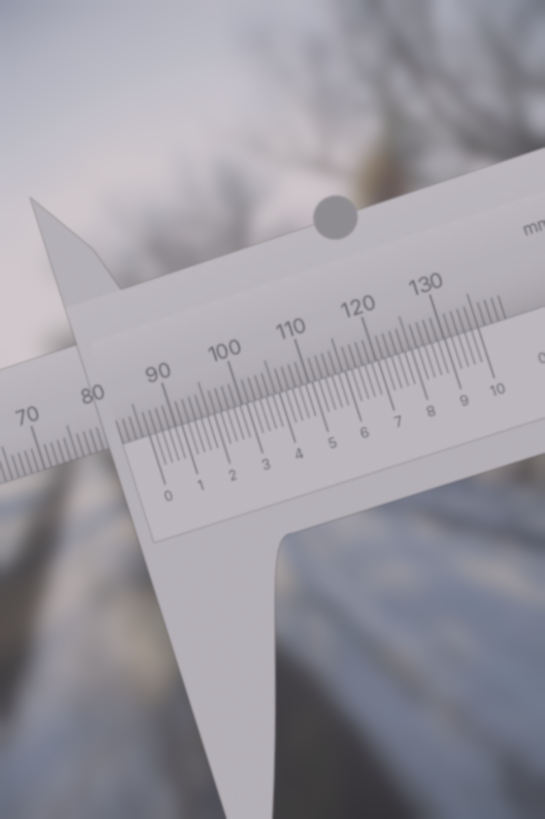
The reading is 86.0
